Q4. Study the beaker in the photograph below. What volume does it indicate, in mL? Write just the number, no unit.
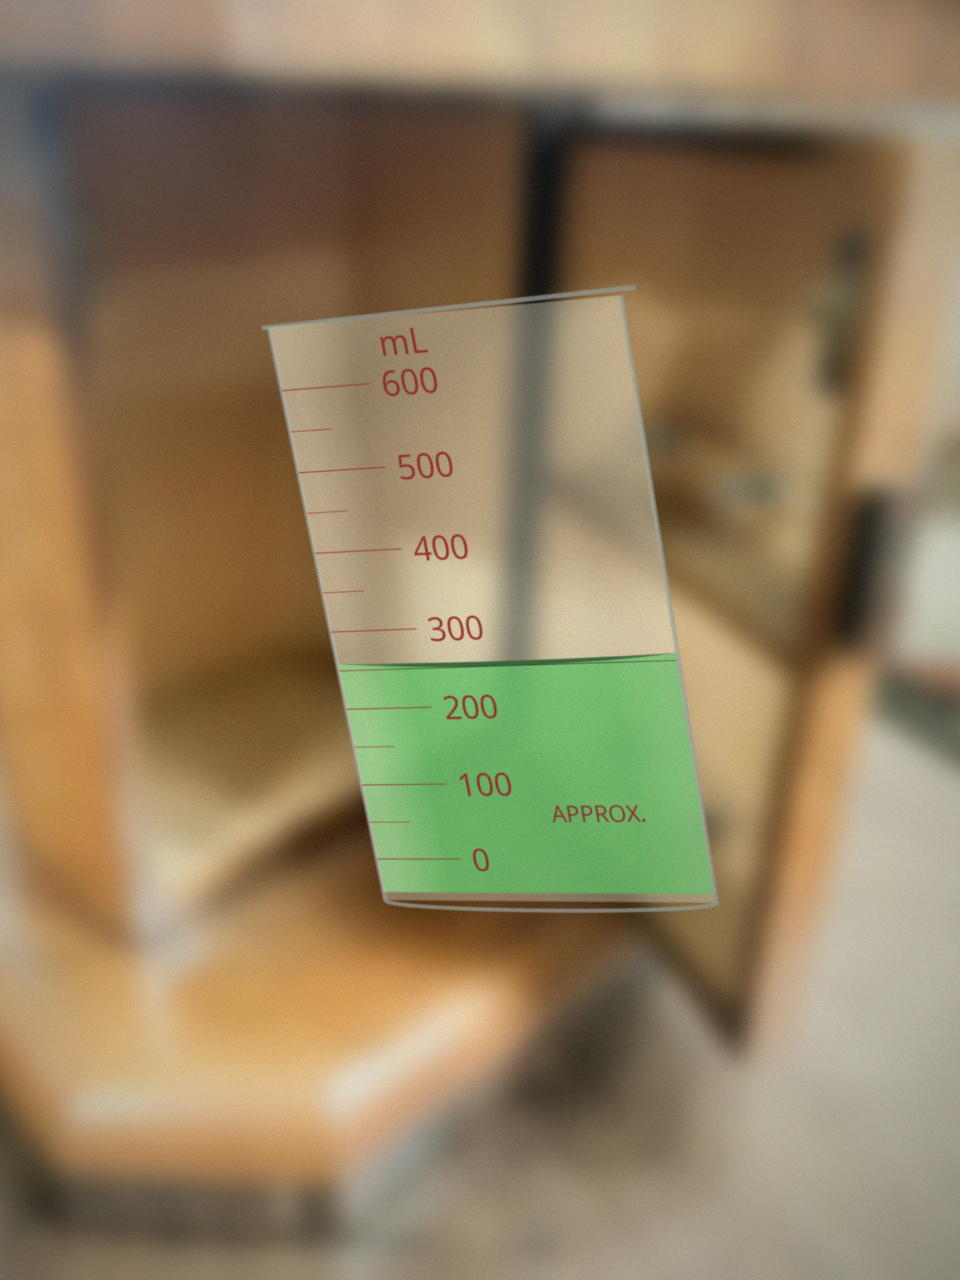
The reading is 250
